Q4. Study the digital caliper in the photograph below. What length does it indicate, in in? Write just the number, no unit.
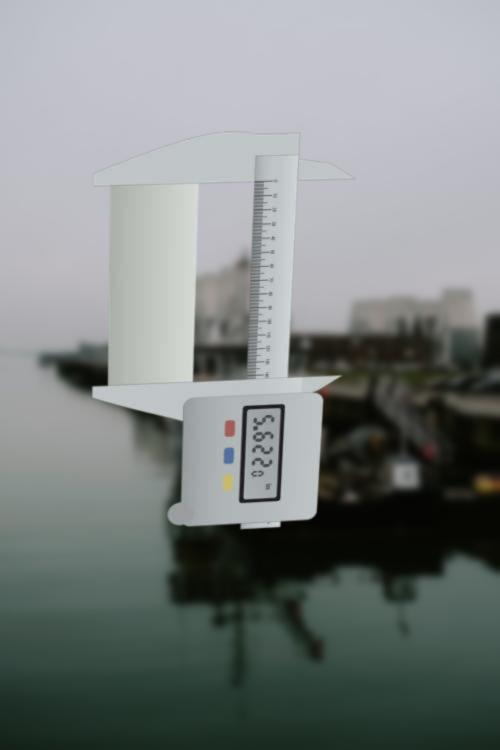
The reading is 5.6220
